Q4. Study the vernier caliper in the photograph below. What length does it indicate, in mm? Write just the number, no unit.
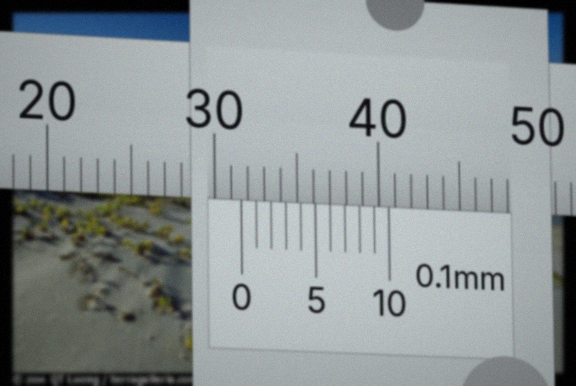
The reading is 31.6
